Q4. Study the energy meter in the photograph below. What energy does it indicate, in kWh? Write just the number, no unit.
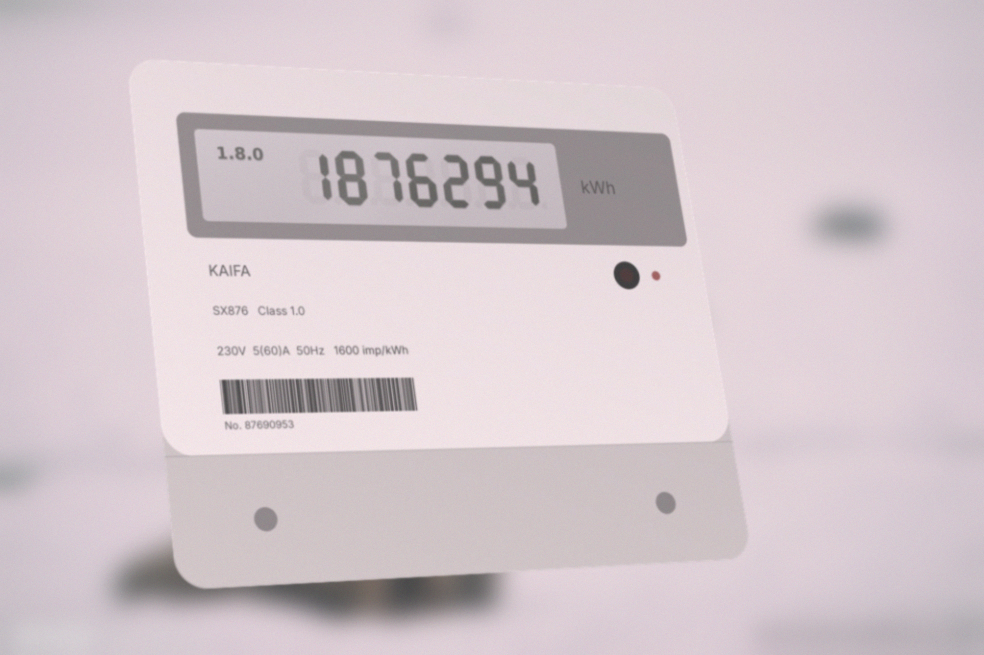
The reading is 1876294
